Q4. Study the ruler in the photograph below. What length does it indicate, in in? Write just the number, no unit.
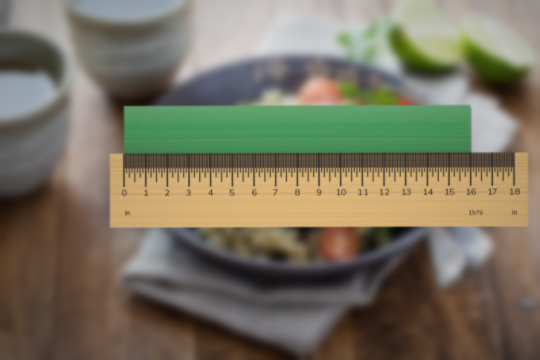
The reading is 16
